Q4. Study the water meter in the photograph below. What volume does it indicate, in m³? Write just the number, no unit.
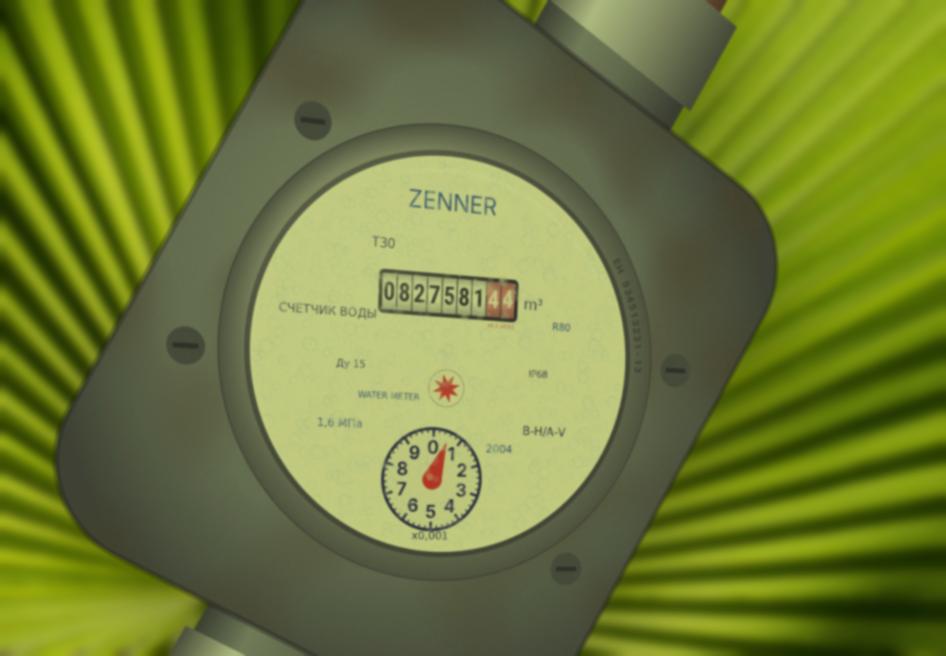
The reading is 827581.440
